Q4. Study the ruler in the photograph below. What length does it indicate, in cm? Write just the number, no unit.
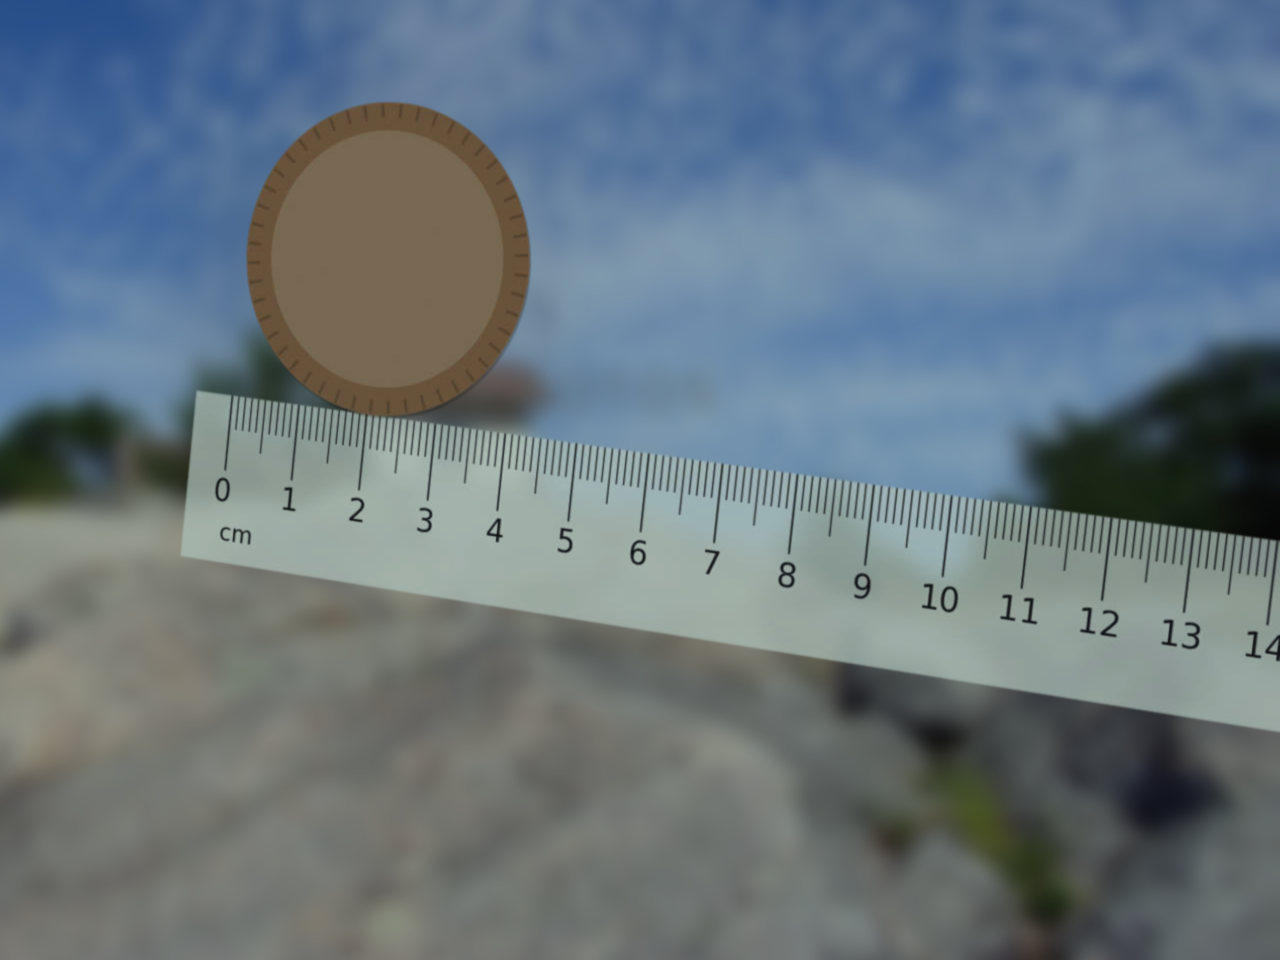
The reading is 4.1
